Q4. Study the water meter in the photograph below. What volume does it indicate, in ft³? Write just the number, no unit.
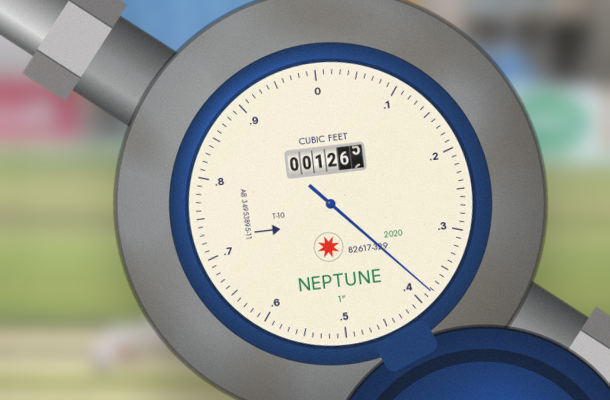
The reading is 1265.38
